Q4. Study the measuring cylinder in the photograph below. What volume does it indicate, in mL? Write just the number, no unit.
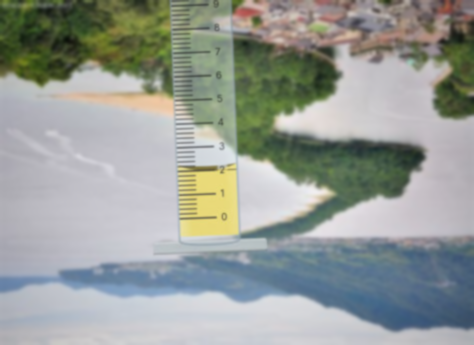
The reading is 2
